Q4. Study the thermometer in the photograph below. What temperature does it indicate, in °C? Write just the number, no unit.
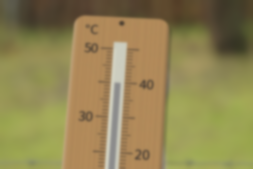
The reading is 40
